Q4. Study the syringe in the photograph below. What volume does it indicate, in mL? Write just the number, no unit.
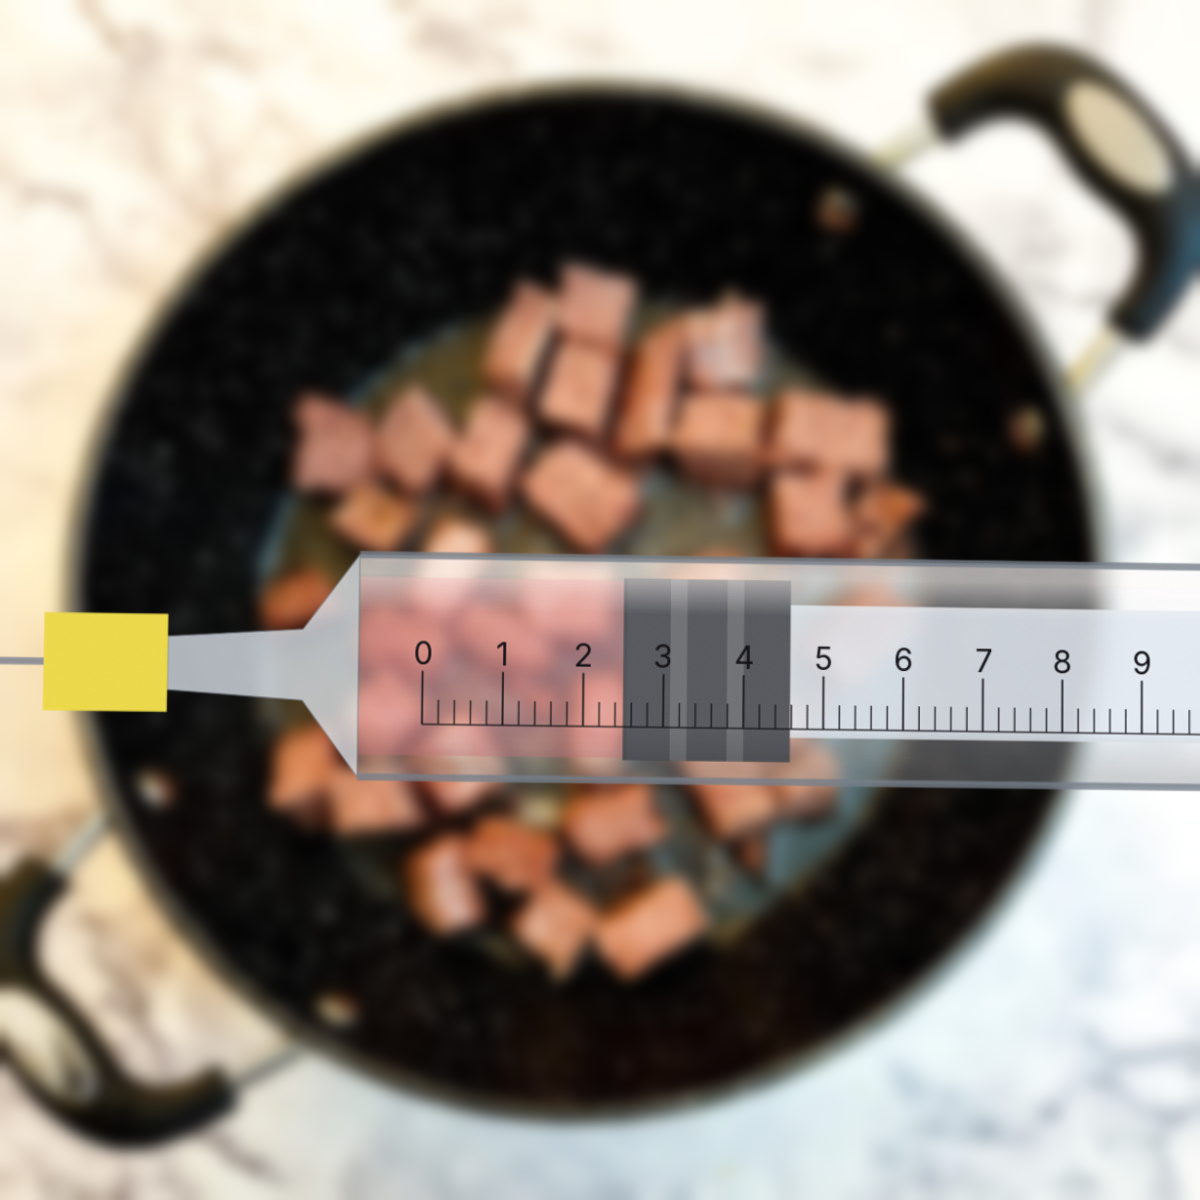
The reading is 2.5
